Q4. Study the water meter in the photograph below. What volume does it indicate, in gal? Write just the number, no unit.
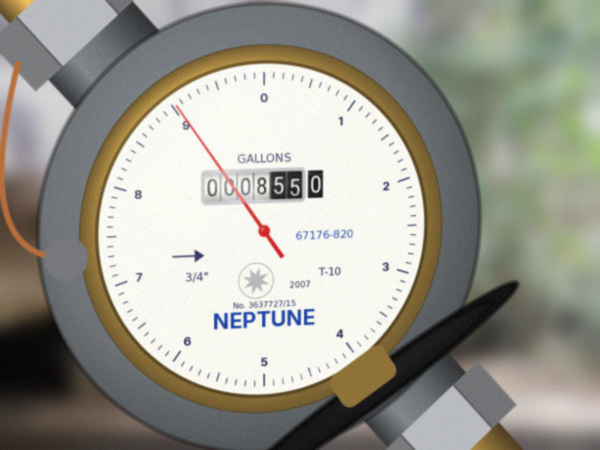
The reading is 8549.0
